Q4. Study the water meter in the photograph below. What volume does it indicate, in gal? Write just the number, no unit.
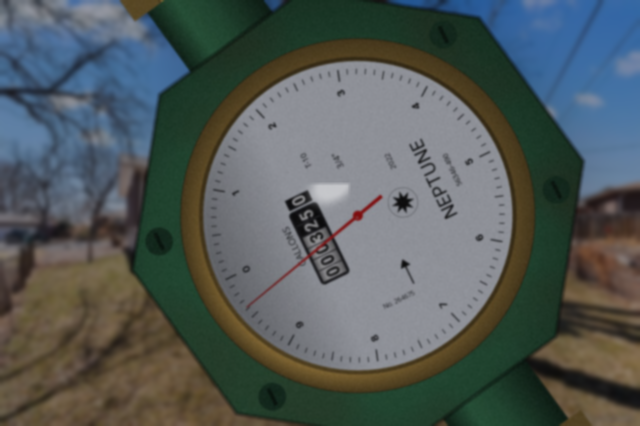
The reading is 3249.6
